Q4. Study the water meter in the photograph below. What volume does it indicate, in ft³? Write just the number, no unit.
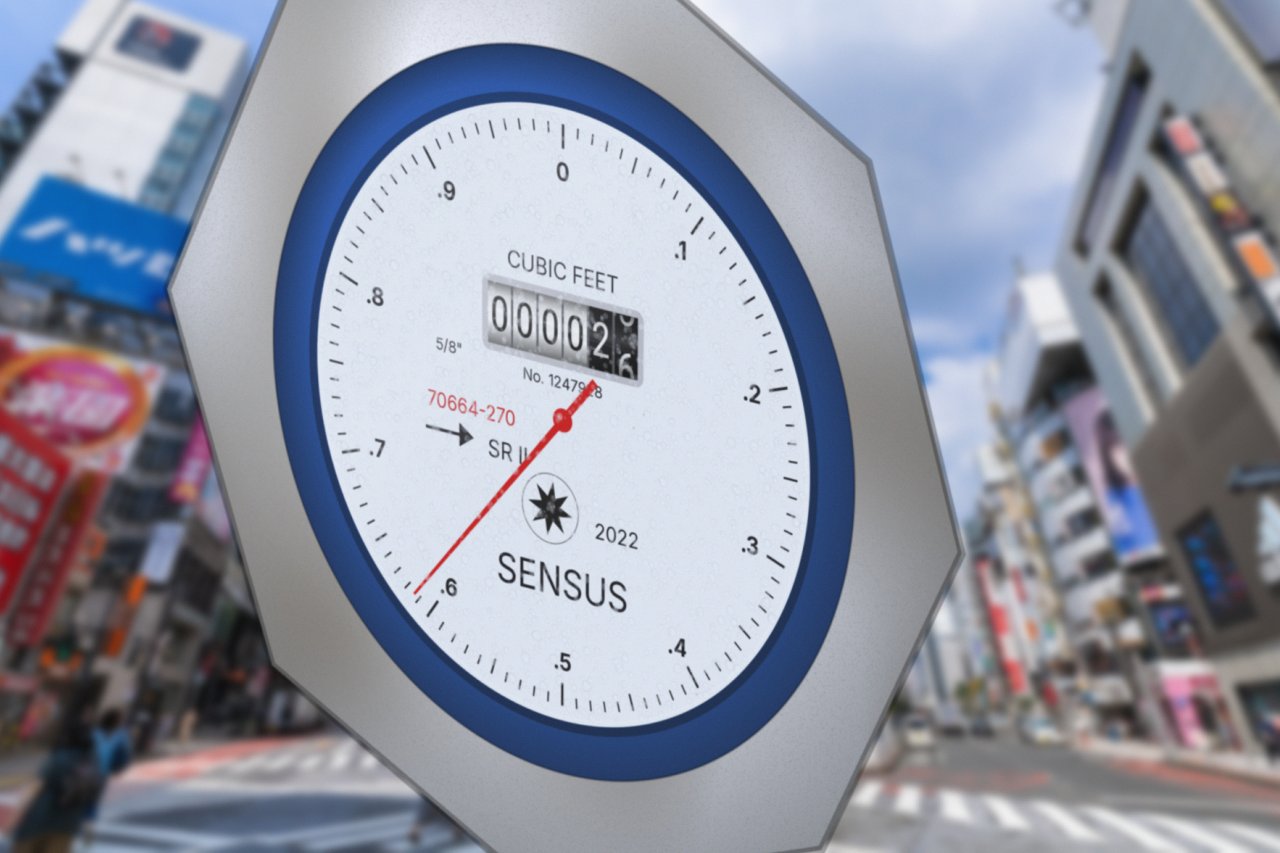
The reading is 25.61
